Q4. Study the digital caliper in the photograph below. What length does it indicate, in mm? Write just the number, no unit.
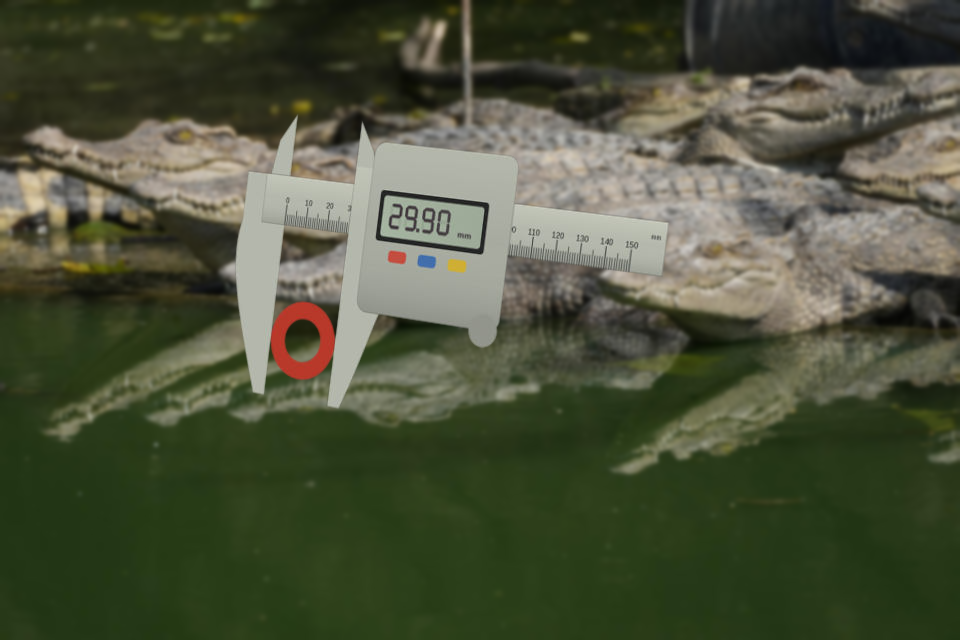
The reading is 29.90
